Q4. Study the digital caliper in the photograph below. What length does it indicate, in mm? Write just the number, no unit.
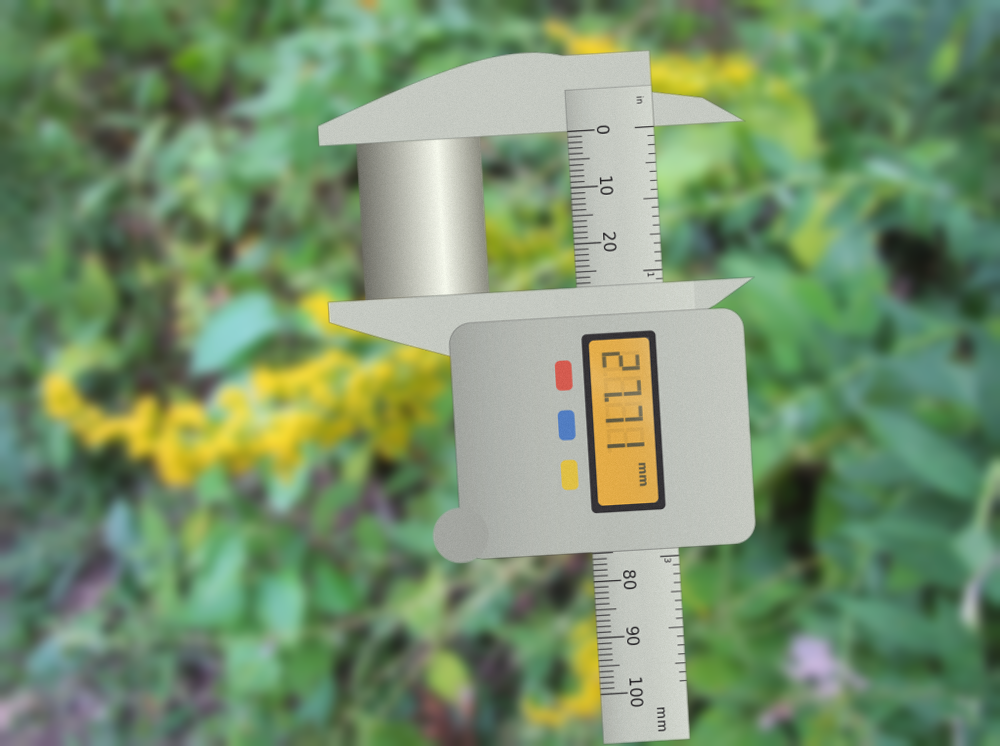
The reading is 27.71
